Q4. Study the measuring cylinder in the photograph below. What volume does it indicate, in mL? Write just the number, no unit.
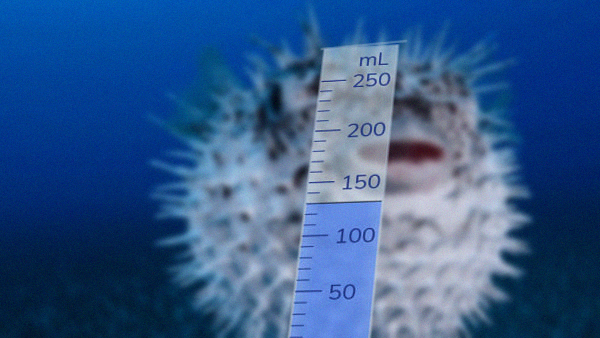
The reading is 130
